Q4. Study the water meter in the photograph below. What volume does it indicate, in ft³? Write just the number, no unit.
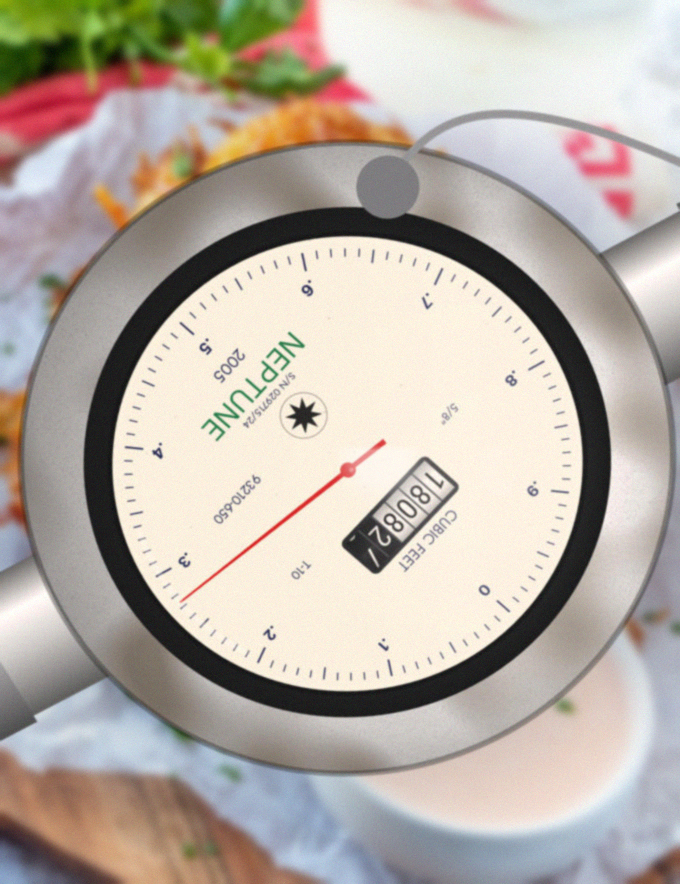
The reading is 180827.27
